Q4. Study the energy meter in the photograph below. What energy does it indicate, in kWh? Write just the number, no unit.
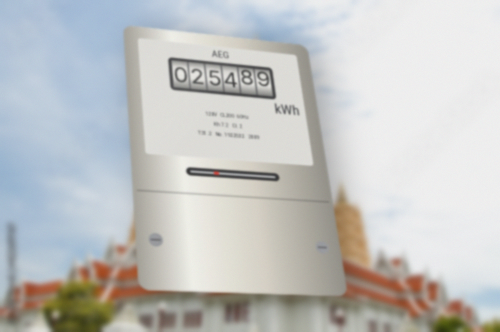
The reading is 25489
